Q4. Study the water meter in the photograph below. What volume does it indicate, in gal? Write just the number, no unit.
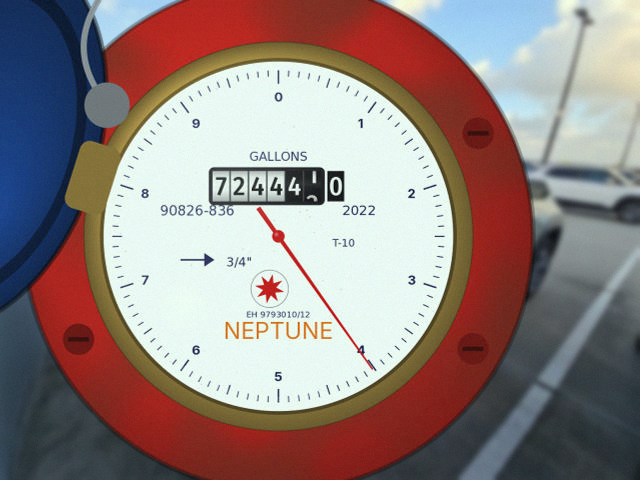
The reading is 7244414.0
